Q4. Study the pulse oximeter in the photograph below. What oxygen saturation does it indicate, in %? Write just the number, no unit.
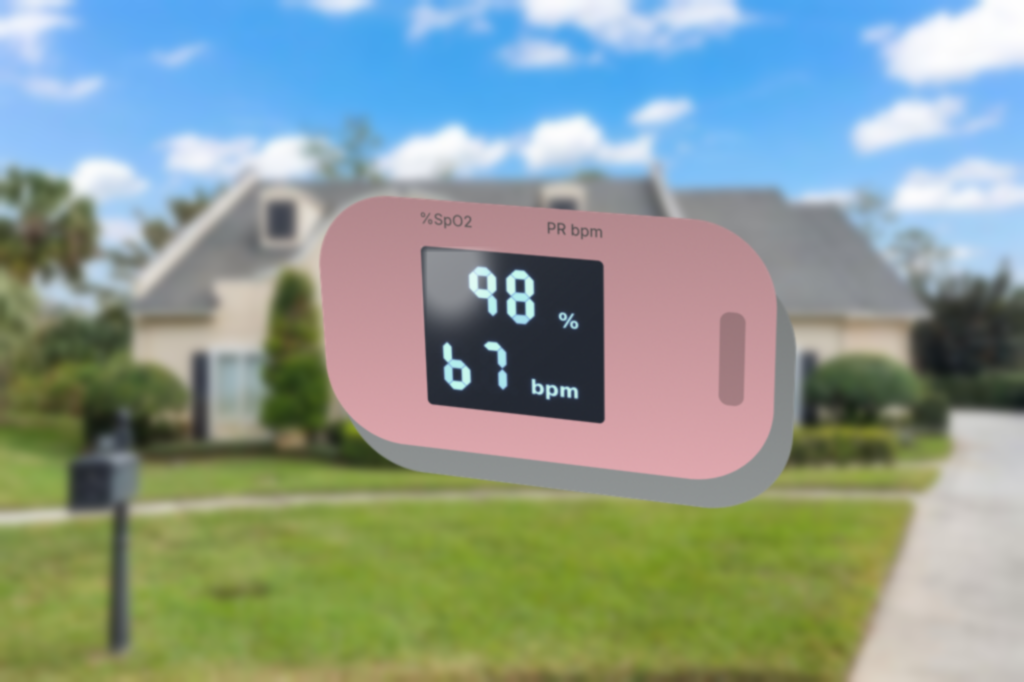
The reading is 98
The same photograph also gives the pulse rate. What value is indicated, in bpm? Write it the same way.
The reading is 67
